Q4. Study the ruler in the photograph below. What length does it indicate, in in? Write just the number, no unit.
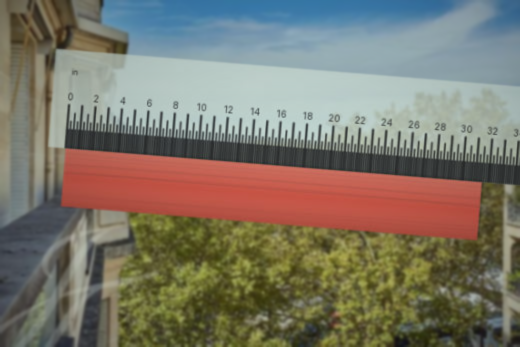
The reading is 31.5
